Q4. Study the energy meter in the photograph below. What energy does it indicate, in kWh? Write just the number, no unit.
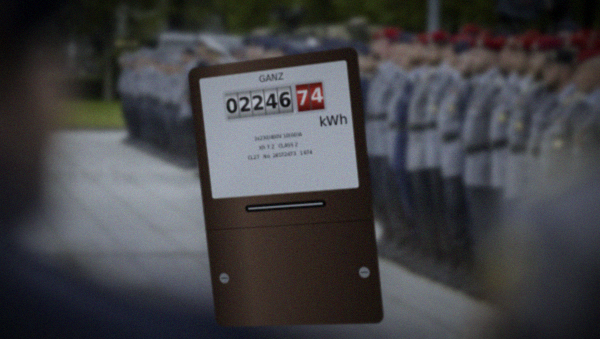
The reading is 2246.74
